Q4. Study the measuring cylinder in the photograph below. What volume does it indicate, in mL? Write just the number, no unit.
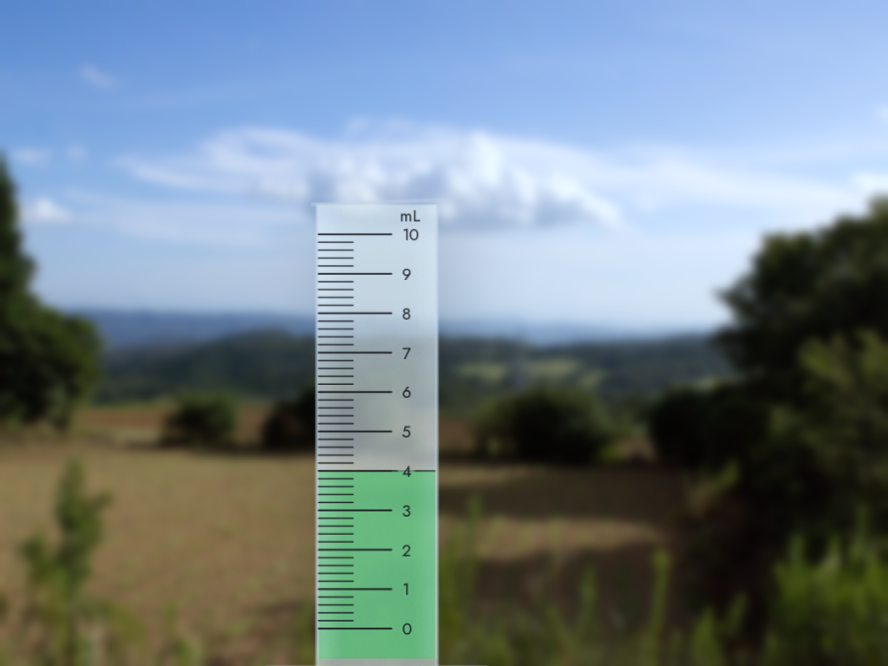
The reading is 4
